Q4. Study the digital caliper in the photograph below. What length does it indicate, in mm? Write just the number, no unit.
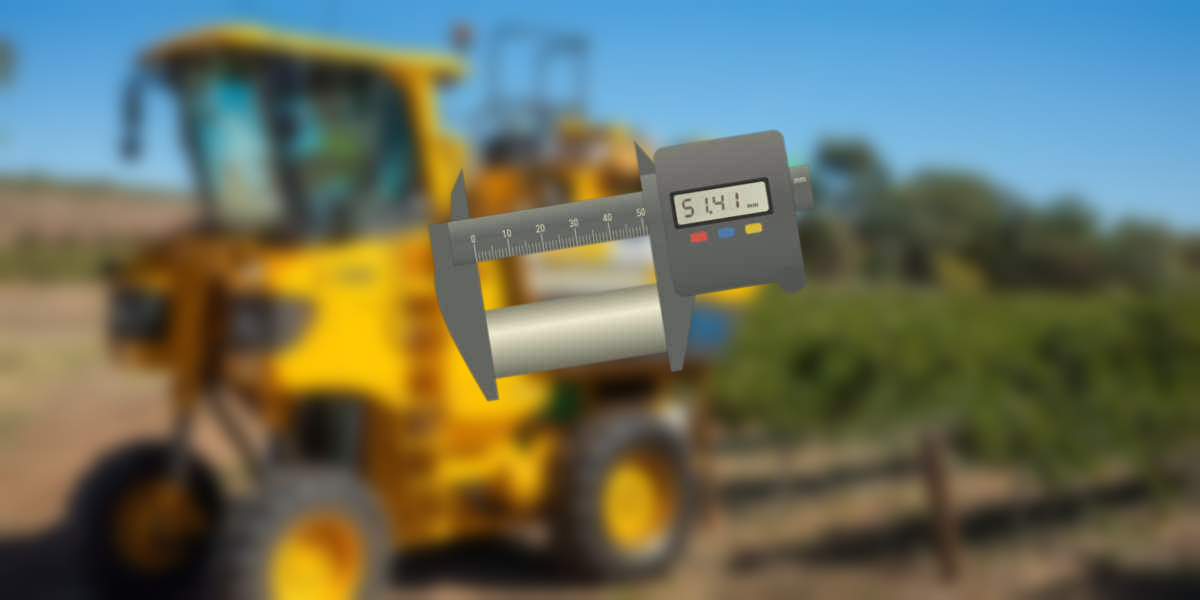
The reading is 51.41
